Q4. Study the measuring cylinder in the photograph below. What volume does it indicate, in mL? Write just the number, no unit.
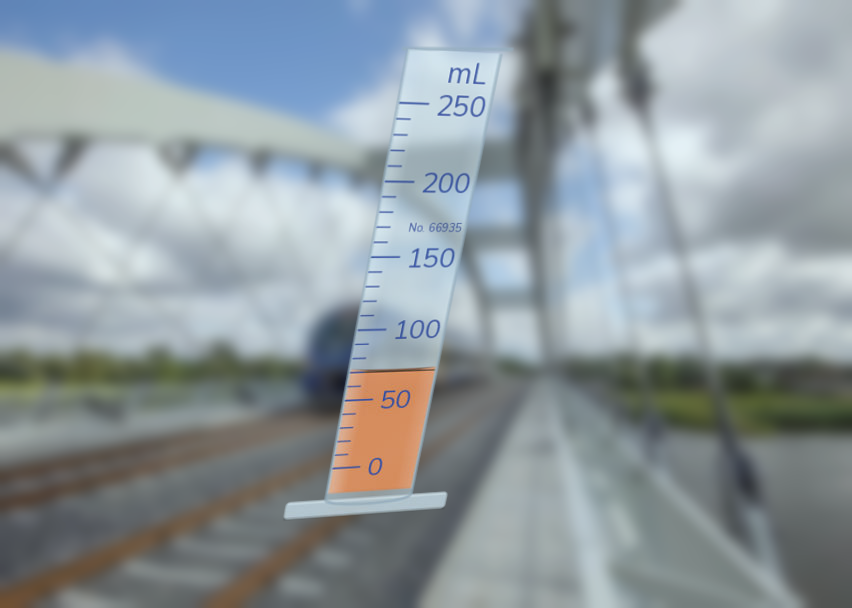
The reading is 70
